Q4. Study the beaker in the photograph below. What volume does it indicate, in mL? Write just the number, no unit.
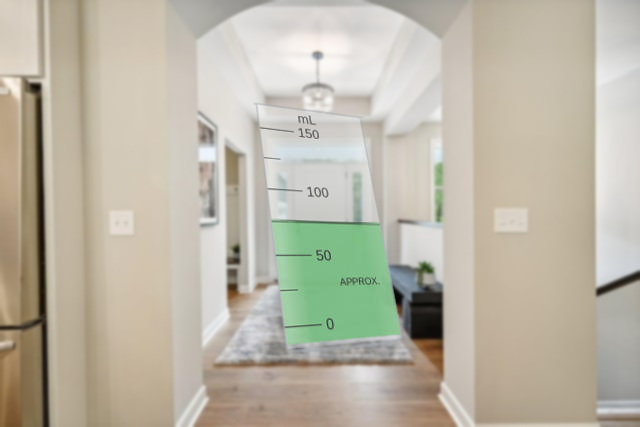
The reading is 75
